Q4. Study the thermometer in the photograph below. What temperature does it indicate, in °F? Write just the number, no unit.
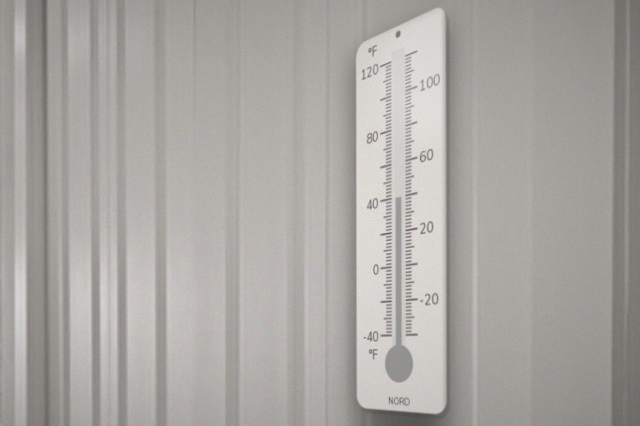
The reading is 40
